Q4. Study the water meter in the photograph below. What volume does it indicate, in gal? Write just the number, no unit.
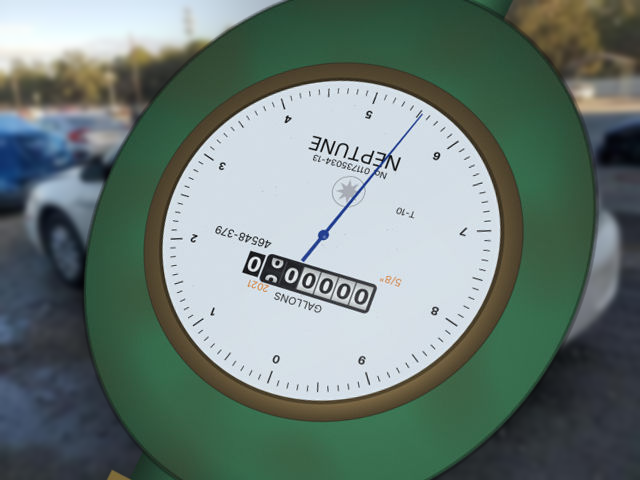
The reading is 85.5
